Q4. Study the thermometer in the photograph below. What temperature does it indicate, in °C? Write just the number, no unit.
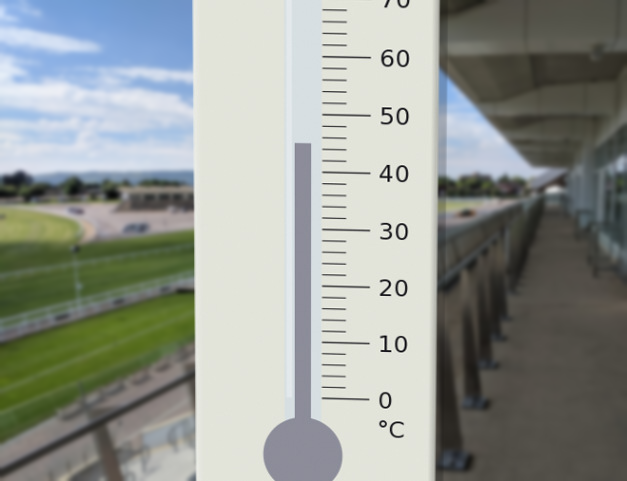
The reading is 45
